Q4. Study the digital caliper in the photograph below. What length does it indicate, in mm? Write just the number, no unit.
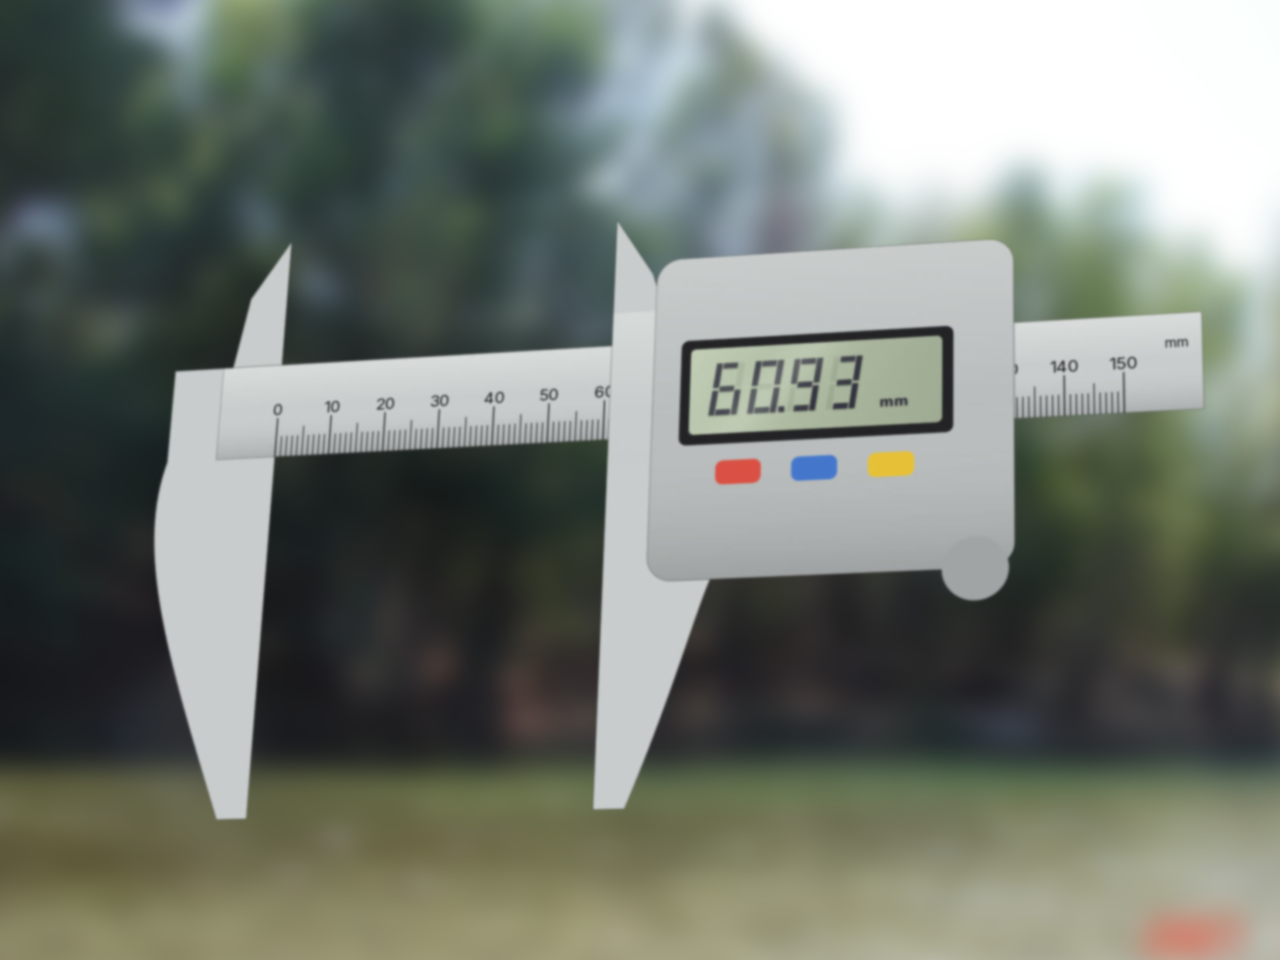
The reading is 60.93
